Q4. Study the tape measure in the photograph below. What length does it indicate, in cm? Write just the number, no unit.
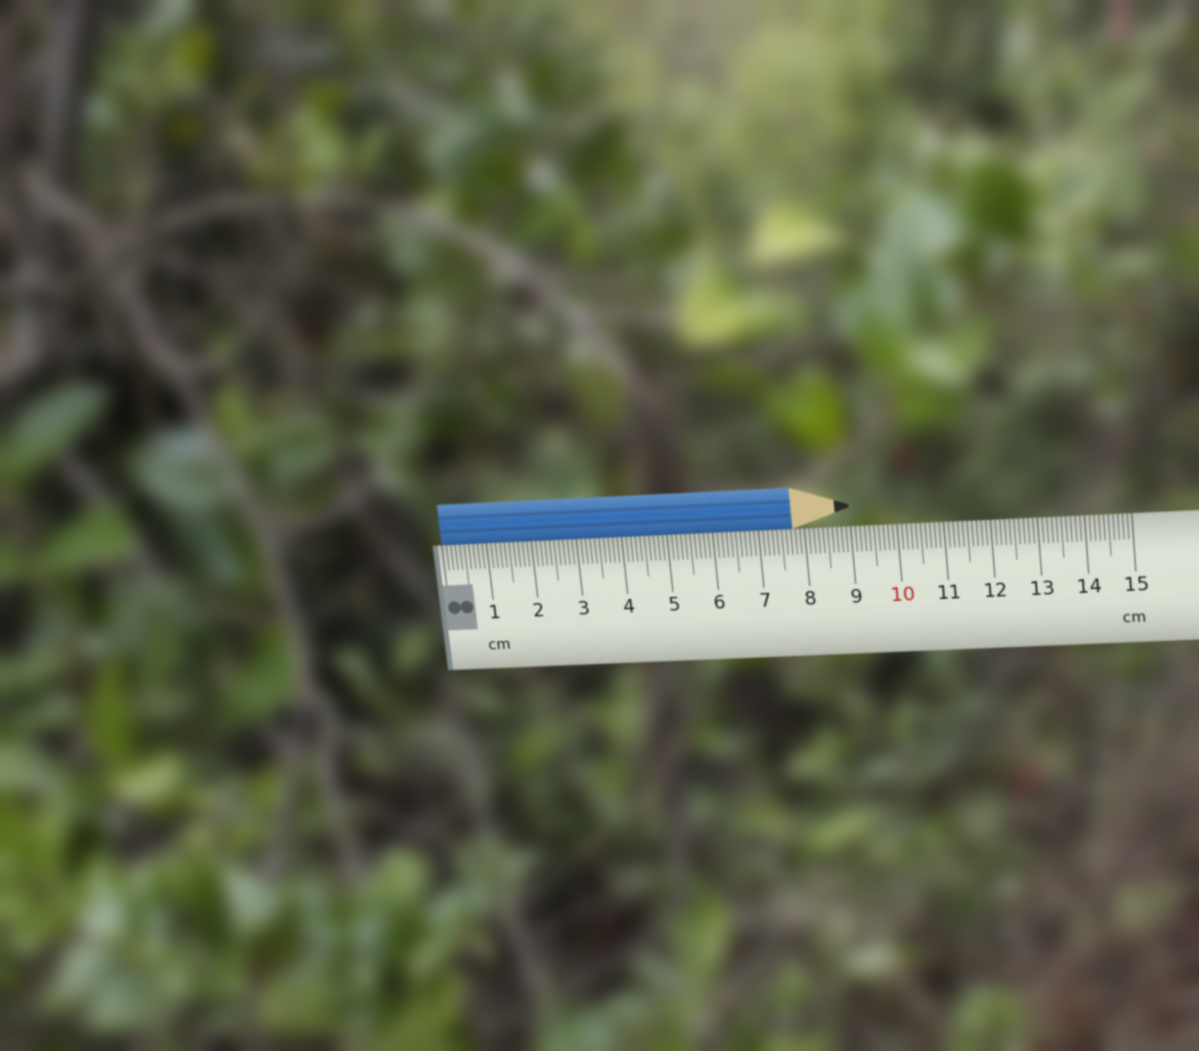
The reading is 9
